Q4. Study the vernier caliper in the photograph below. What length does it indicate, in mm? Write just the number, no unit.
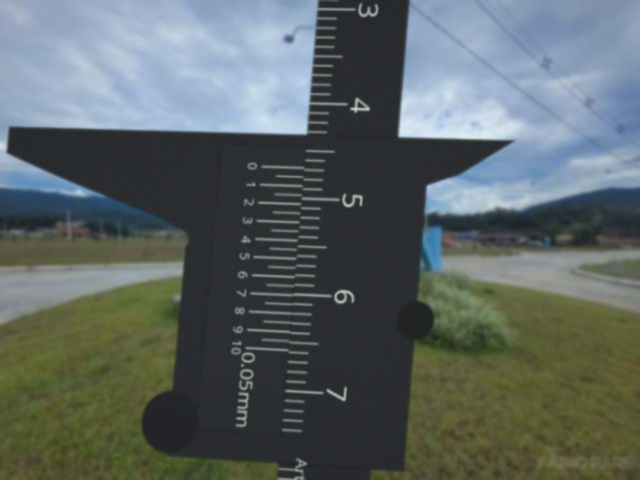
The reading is 46.8
